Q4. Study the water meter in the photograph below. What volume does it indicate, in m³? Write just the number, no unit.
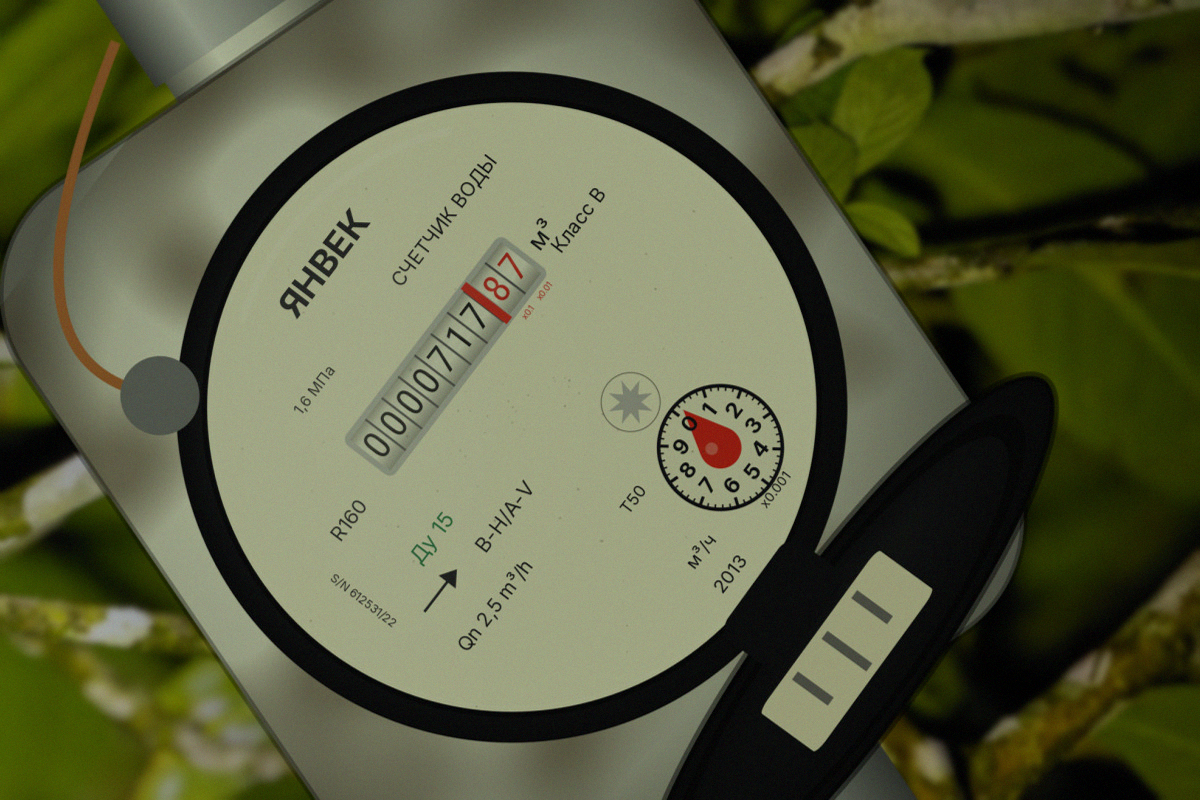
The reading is 717.870
